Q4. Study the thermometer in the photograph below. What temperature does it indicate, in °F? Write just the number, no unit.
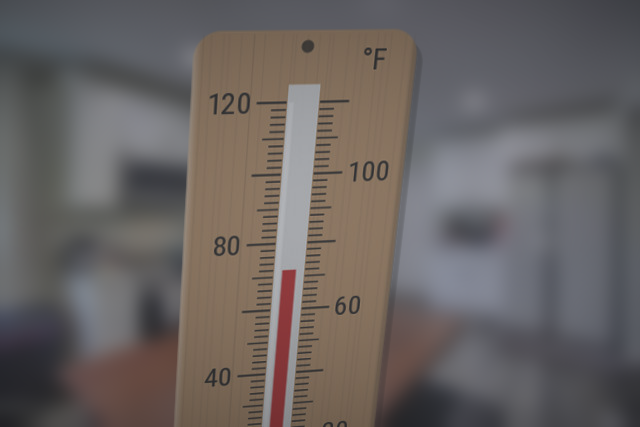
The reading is 72
